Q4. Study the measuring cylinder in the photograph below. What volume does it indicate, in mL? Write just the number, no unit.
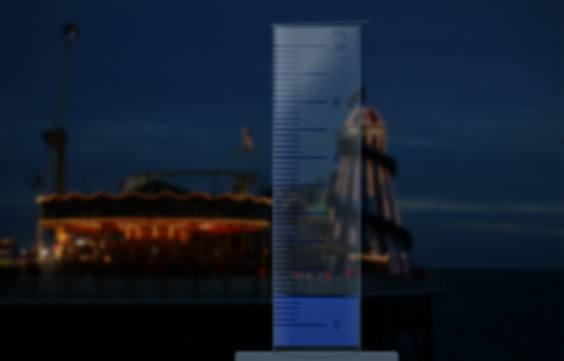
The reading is 1
